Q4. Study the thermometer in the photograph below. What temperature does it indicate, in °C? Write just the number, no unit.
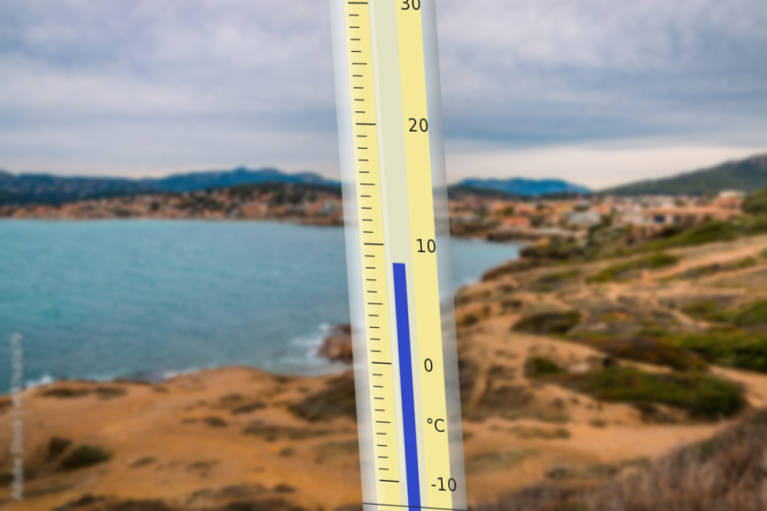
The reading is 8.5
